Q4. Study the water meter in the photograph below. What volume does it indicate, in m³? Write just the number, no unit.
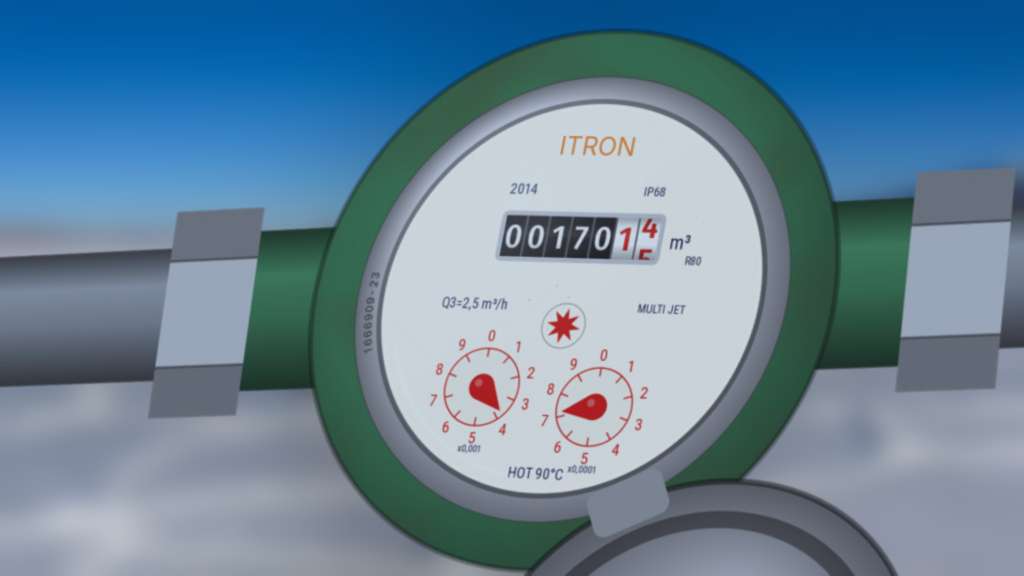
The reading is 170.1437
